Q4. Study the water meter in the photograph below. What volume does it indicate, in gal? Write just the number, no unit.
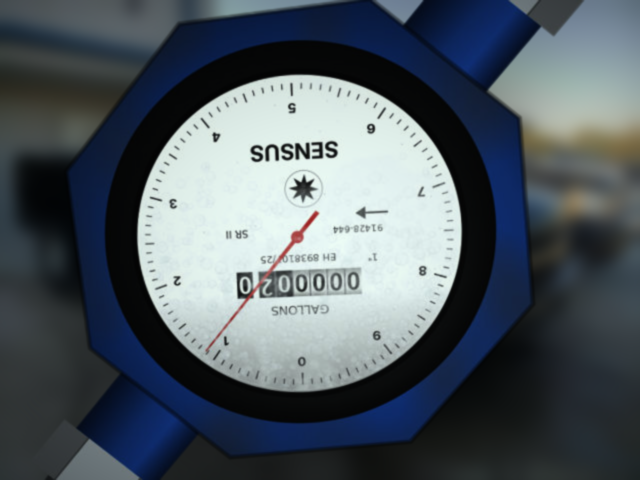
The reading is 21.1
